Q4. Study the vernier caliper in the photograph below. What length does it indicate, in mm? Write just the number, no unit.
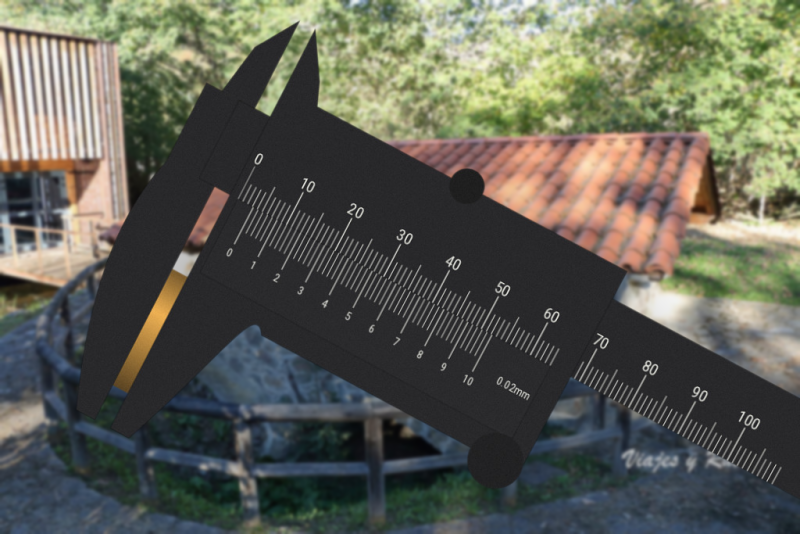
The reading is 3.2
